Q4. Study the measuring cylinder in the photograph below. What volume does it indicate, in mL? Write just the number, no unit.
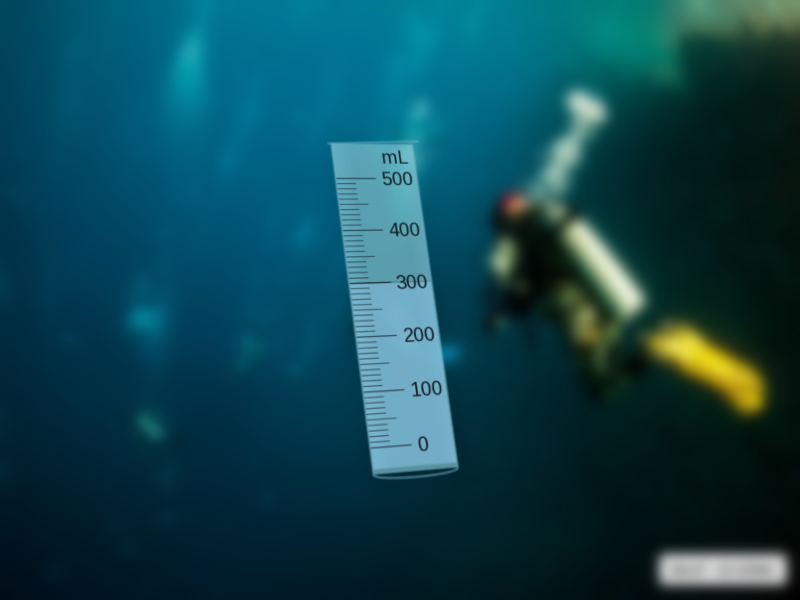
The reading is 300
